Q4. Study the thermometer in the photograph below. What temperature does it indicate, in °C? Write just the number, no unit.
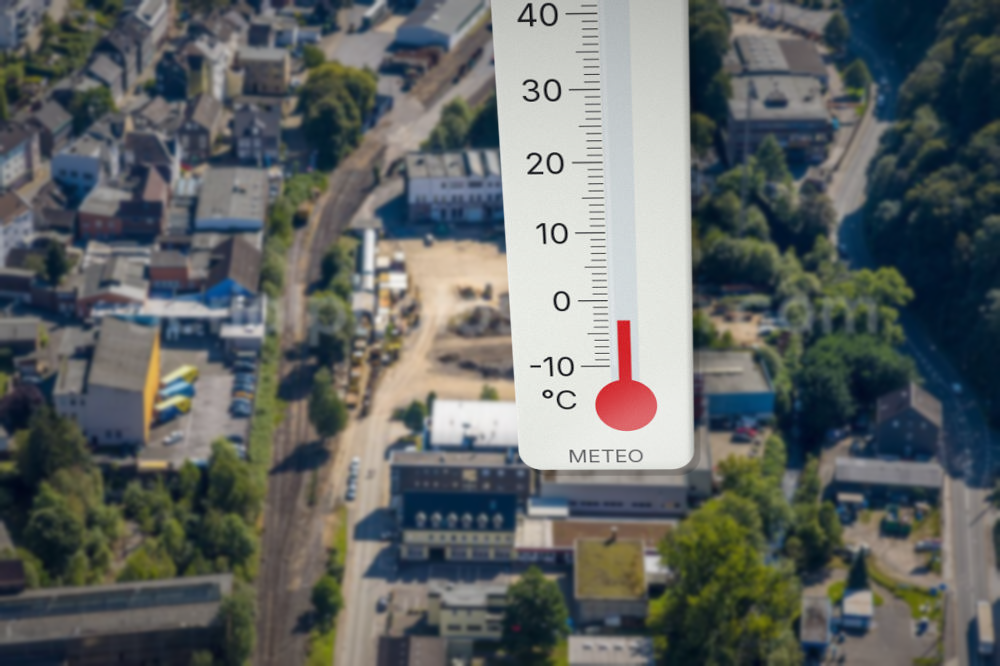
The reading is -3
